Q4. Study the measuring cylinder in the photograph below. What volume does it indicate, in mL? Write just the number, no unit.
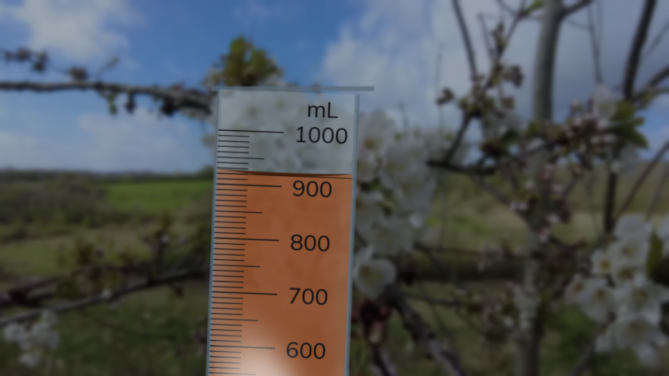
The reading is 920
